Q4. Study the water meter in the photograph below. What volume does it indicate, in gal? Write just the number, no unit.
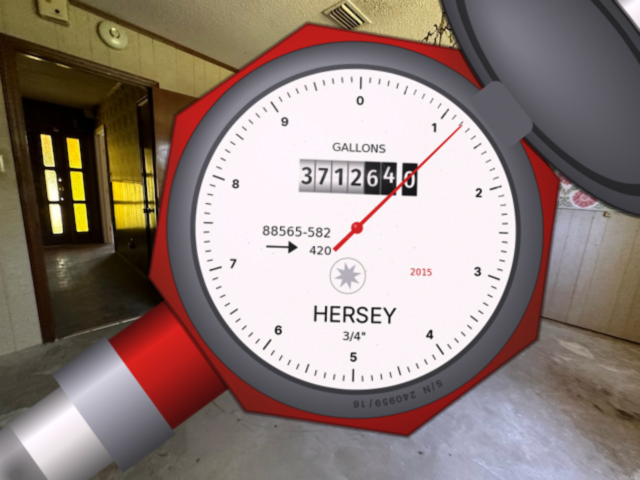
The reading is 3712641.2
